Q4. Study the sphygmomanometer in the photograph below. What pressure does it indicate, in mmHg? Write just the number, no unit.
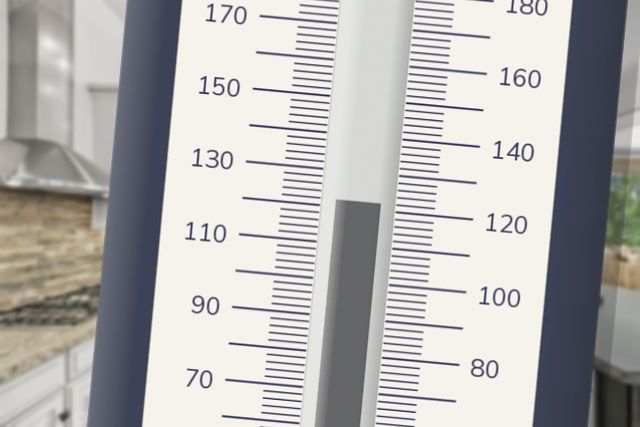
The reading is 122
